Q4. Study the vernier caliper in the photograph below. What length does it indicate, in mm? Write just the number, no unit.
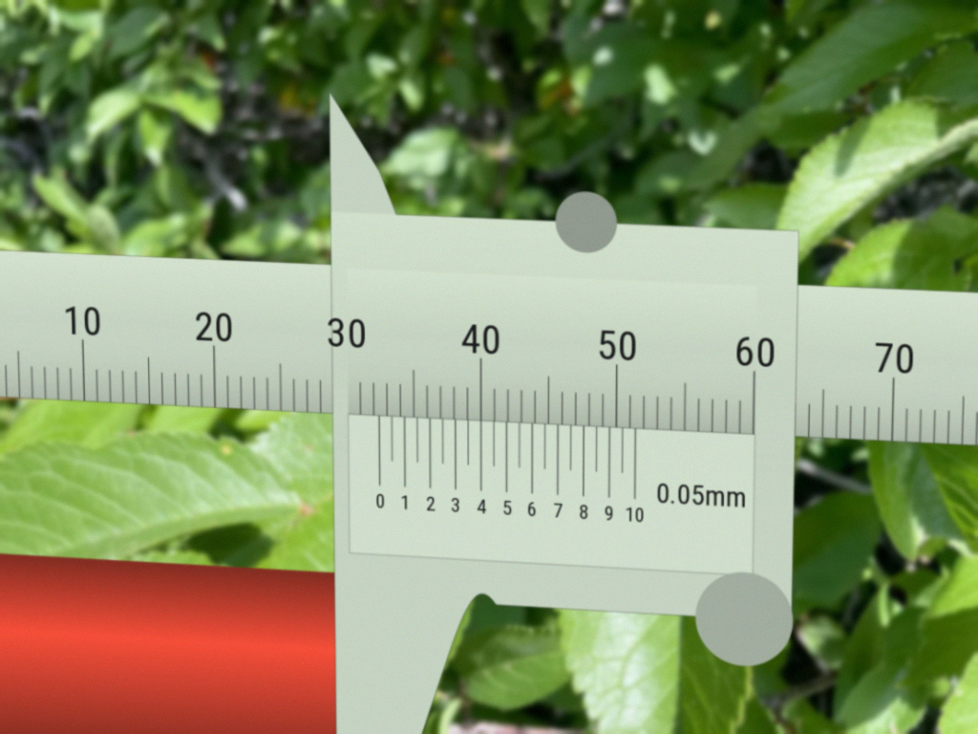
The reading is 32.4
